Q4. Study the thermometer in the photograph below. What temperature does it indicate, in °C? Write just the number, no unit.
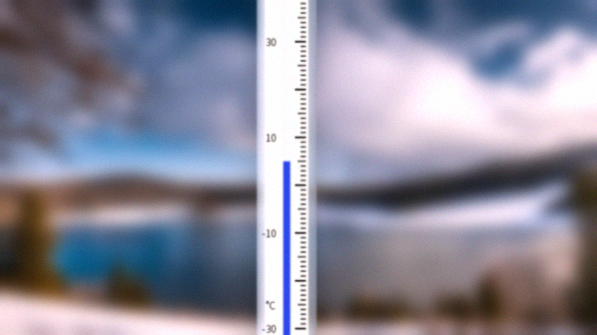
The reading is 5
